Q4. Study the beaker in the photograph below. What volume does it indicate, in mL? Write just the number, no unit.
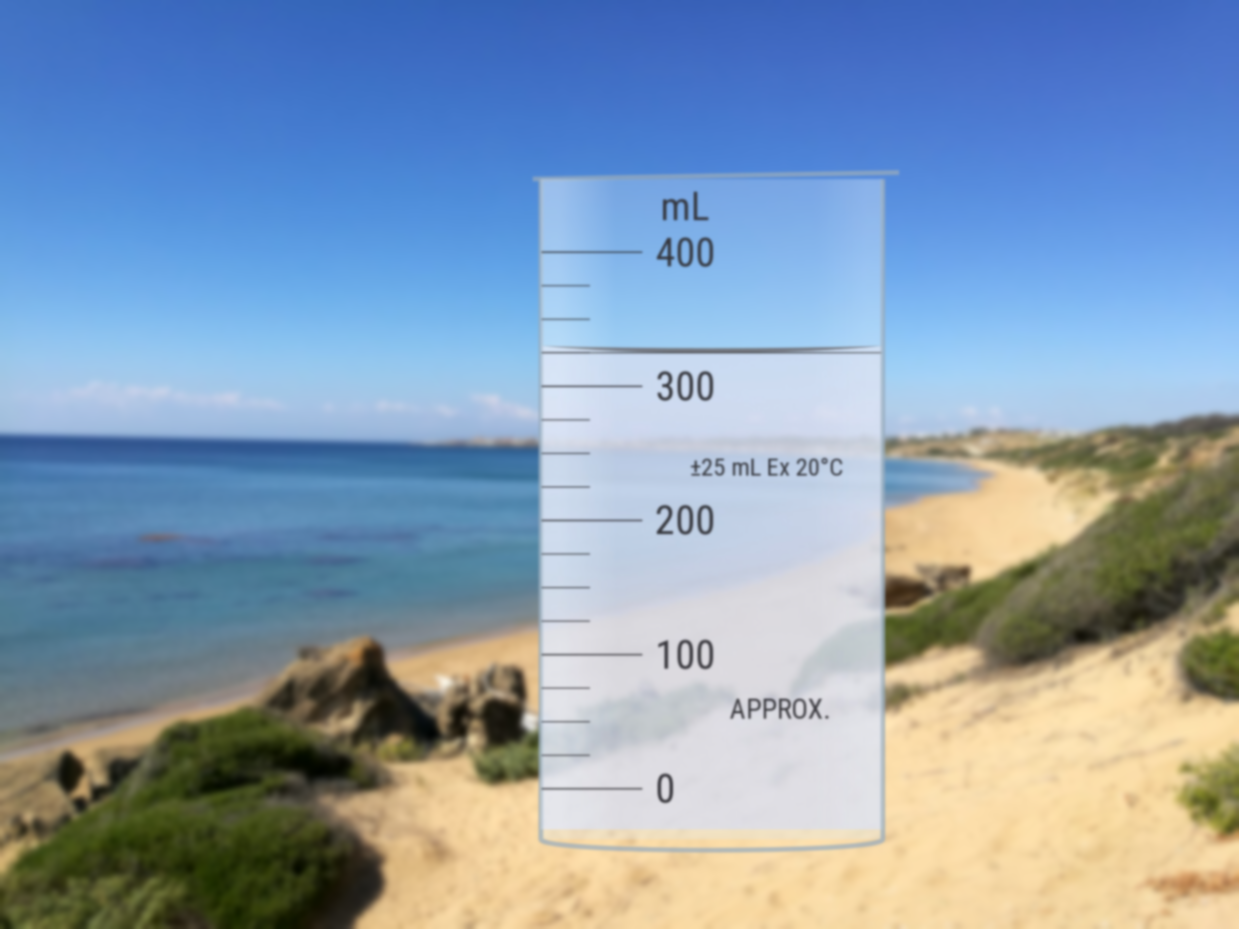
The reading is 325
